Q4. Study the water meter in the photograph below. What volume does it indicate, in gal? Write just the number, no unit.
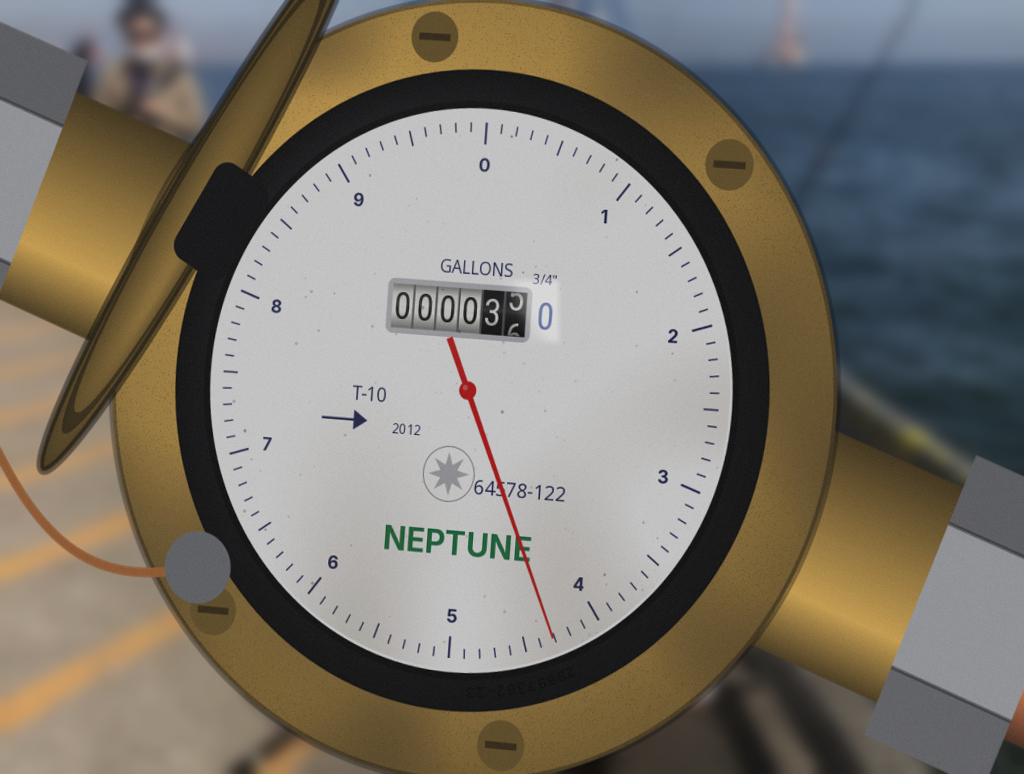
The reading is 354.3
